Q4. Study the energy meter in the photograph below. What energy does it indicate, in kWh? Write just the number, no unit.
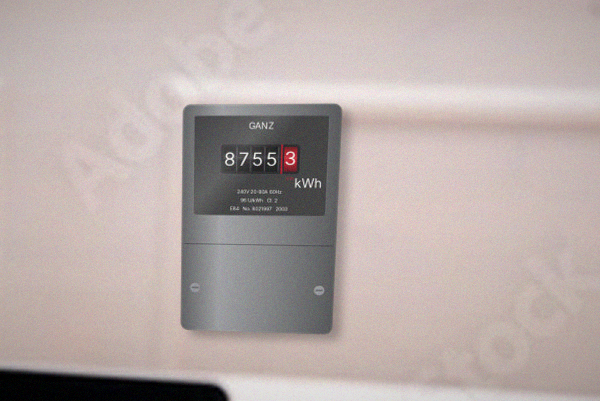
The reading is 8755.3
